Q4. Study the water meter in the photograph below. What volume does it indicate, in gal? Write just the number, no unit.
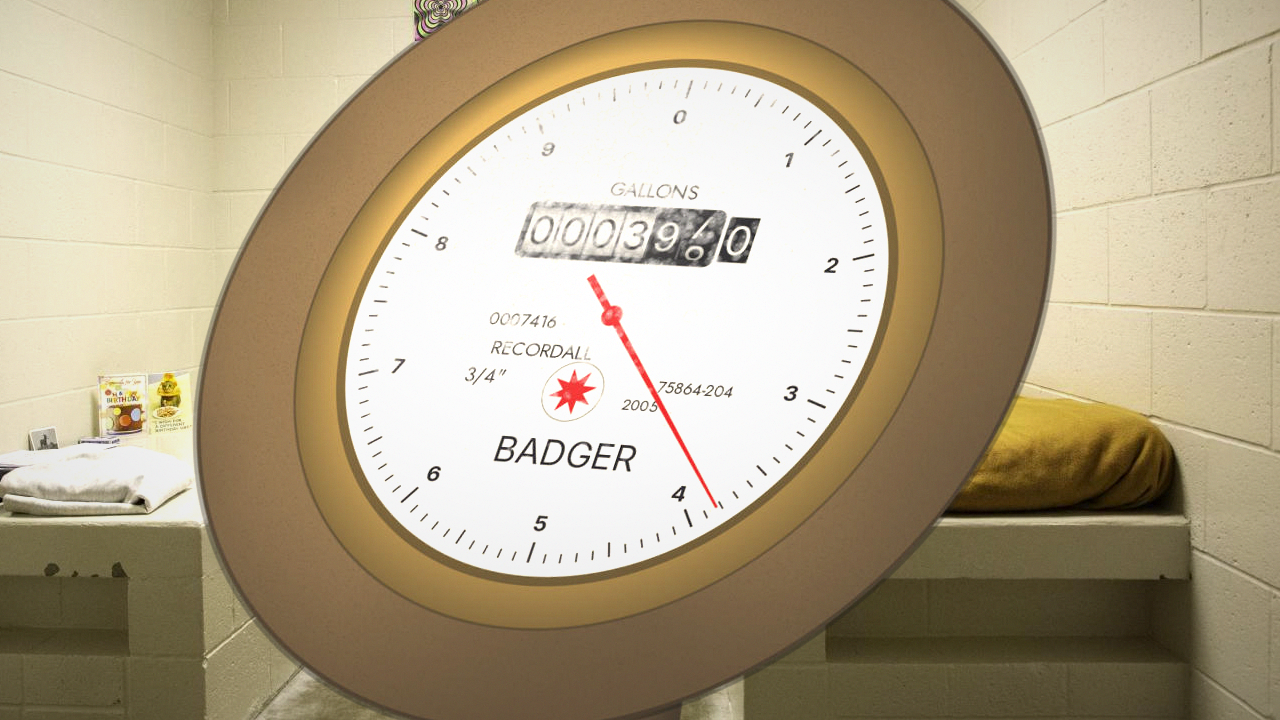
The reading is 3973.8
